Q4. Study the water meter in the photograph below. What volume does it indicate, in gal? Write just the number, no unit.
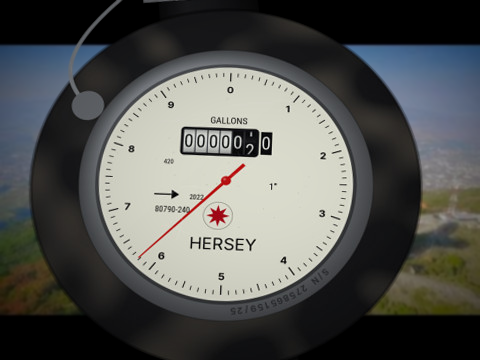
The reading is 16.2
